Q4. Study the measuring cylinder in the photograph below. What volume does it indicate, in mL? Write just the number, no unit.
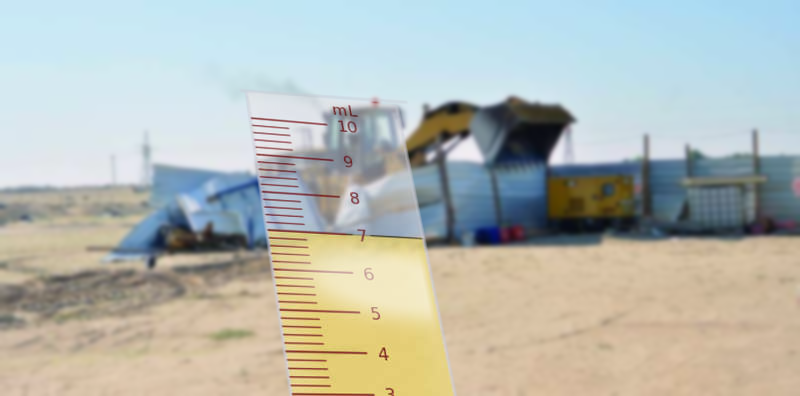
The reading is 7
